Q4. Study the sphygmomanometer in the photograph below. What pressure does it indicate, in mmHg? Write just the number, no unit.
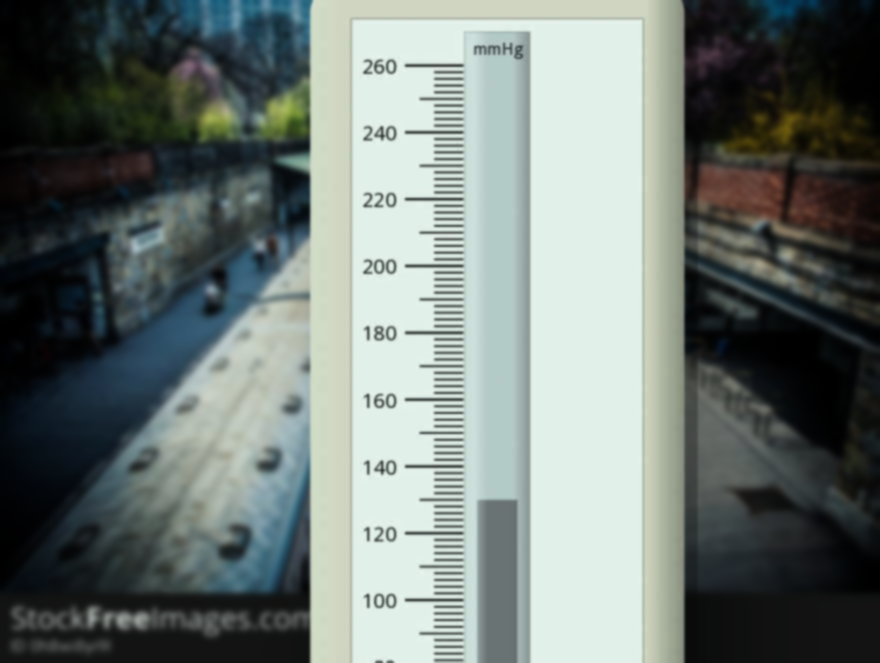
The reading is 130
